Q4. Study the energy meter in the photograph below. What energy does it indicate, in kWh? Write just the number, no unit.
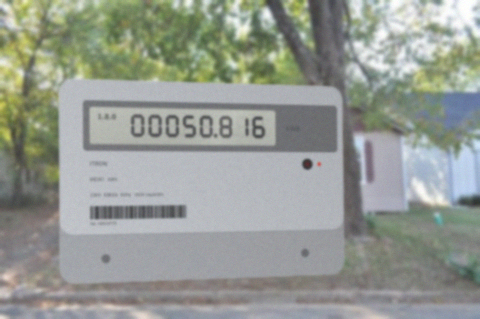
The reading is 50.816
